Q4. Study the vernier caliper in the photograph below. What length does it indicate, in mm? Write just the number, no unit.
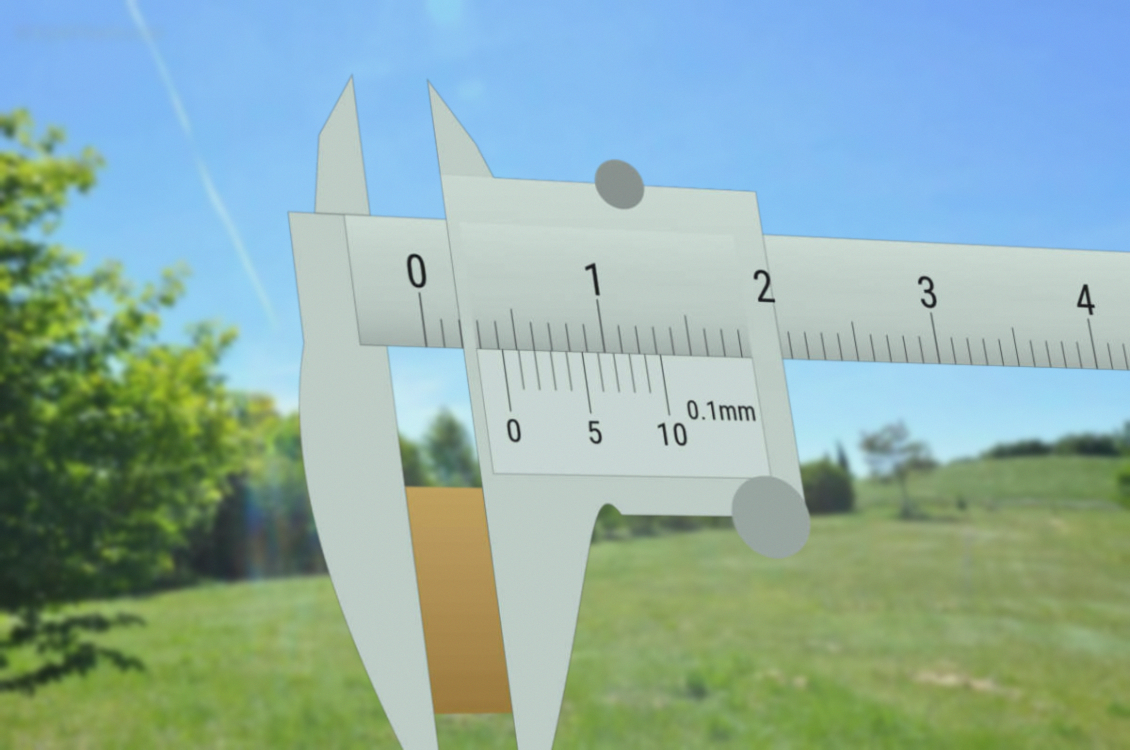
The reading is 4.2
